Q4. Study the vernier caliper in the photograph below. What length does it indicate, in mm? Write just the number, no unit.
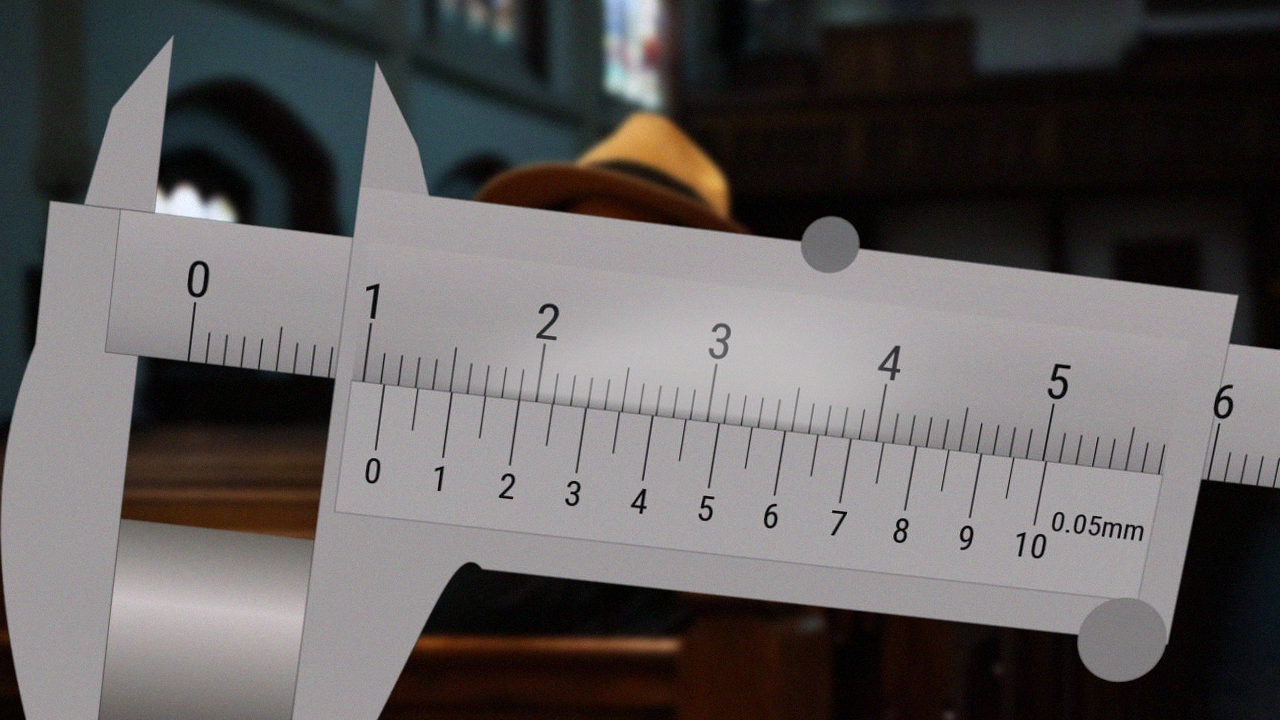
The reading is 11.2
